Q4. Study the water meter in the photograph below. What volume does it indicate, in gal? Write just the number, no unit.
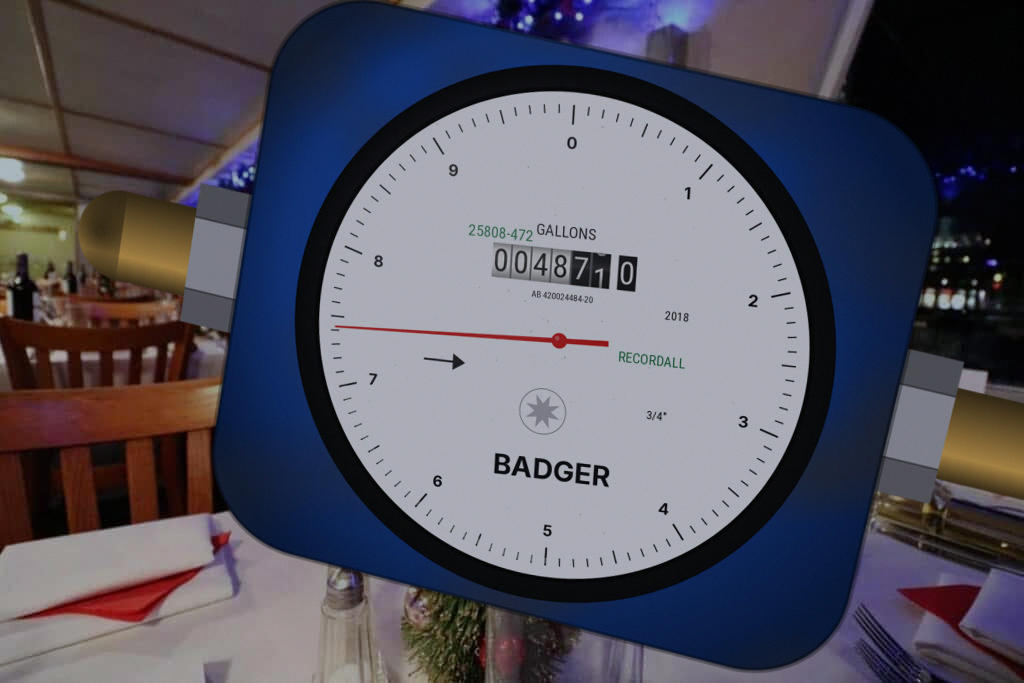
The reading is 48707.4
